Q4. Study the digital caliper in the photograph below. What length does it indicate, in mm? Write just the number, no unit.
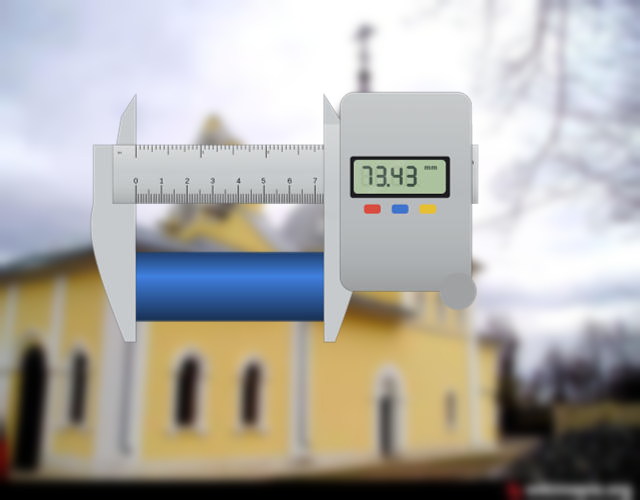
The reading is 73.43
